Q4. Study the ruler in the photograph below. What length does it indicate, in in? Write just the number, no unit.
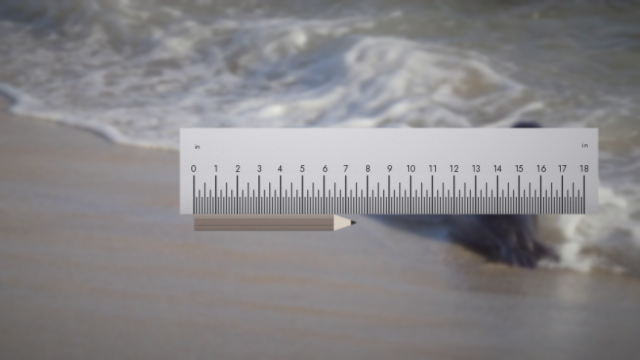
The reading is 7.5
